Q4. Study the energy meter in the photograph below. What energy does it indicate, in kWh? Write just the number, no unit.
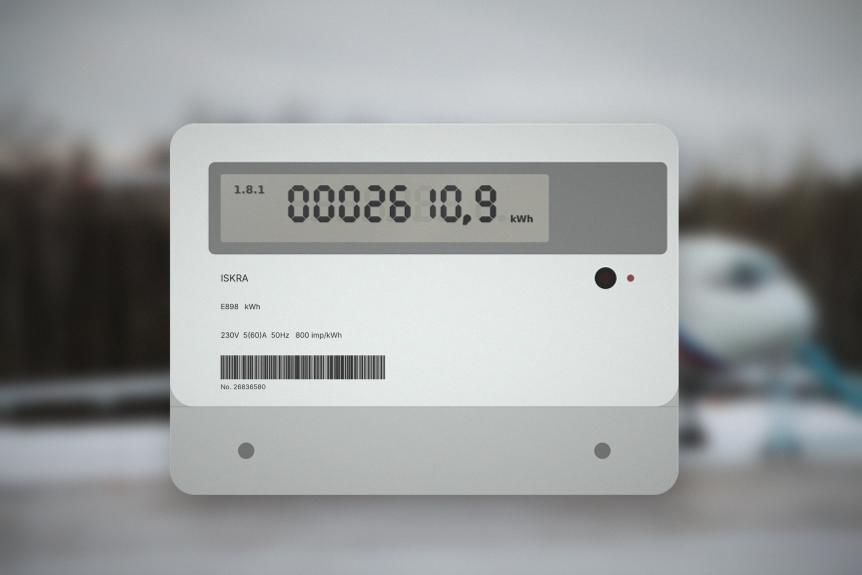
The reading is 2610.9
